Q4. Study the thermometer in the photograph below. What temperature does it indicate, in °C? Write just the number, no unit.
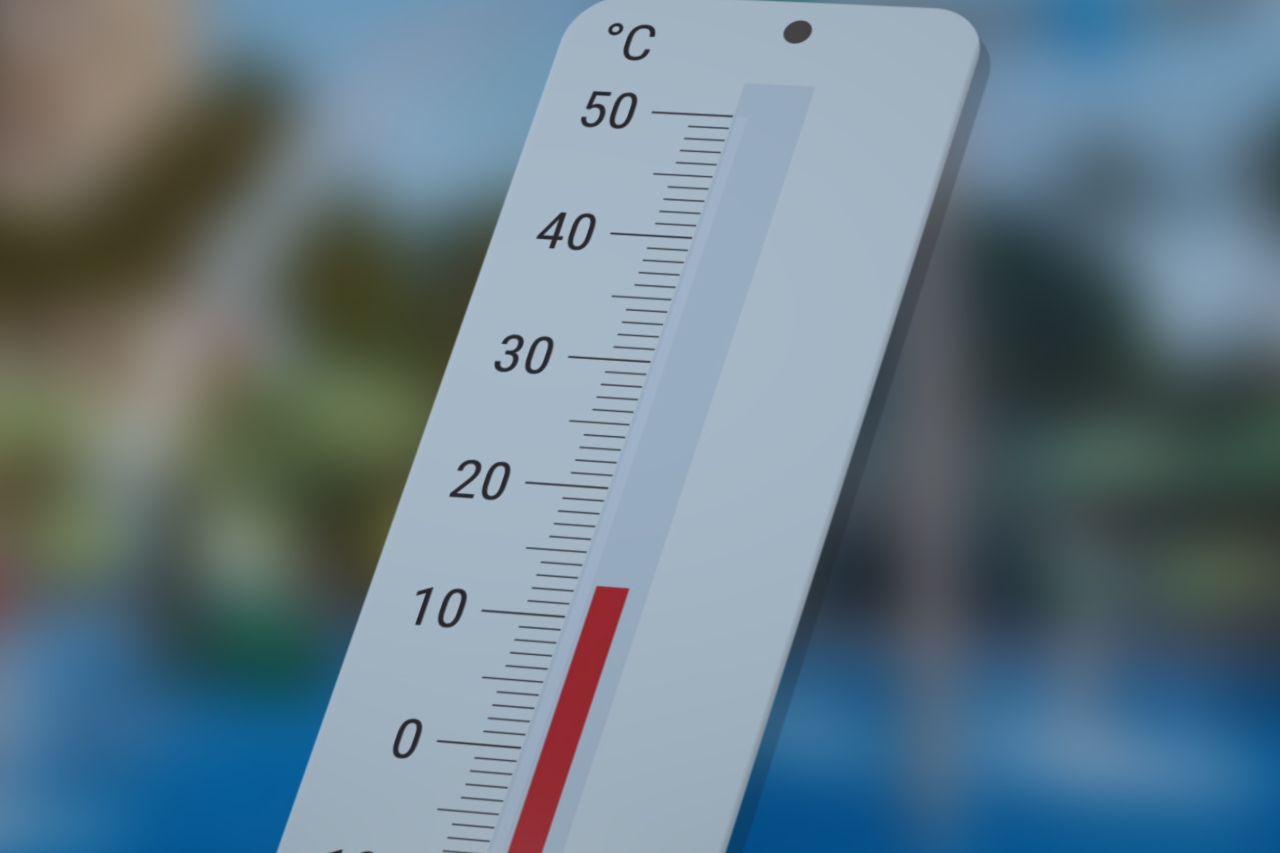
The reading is 12.5
